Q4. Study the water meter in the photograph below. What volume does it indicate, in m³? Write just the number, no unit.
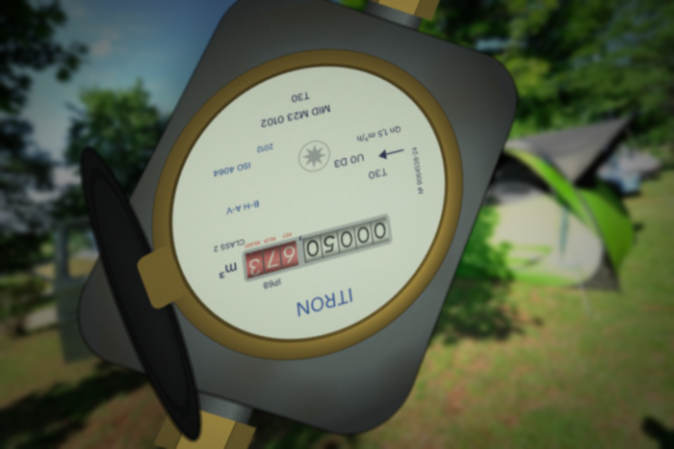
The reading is 50.673
